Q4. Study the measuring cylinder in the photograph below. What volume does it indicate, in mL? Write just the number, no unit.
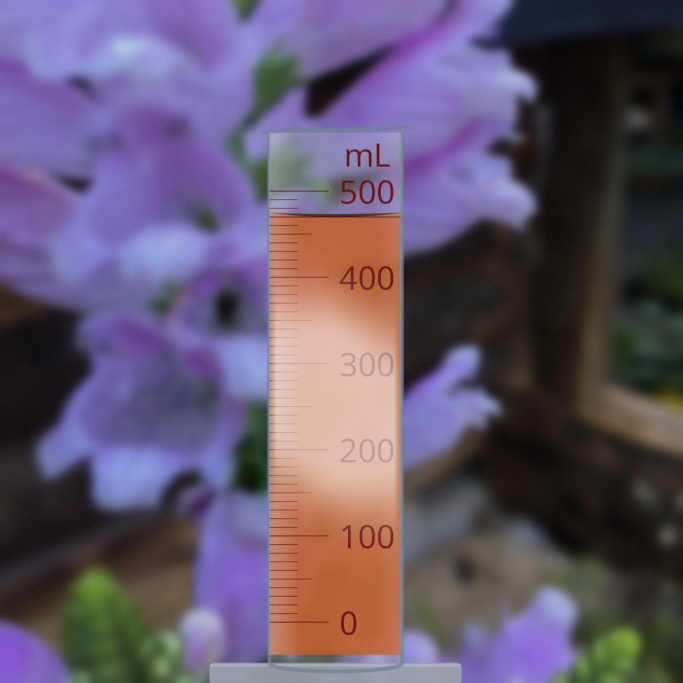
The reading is 470
